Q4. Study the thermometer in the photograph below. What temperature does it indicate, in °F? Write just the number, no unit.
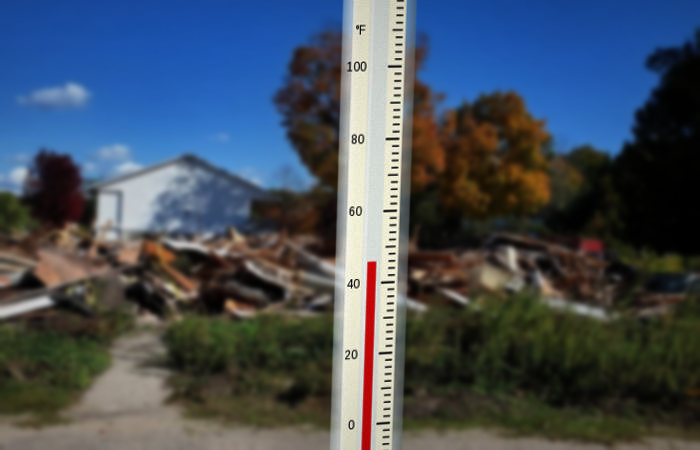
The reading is 46
